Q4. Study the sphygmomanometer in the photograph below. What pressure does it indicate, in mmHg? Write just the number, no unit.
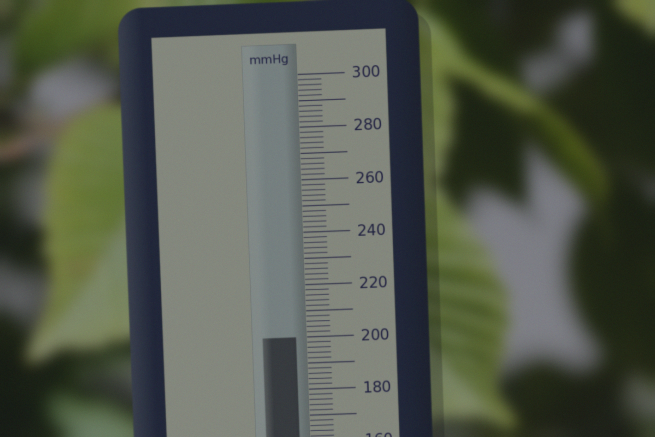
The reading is 200
